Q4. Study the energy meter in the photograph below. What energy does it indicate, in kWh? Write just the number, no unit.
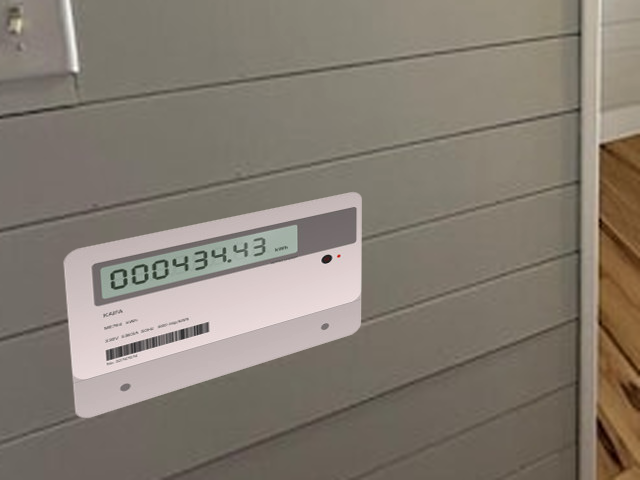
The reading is 434.43
